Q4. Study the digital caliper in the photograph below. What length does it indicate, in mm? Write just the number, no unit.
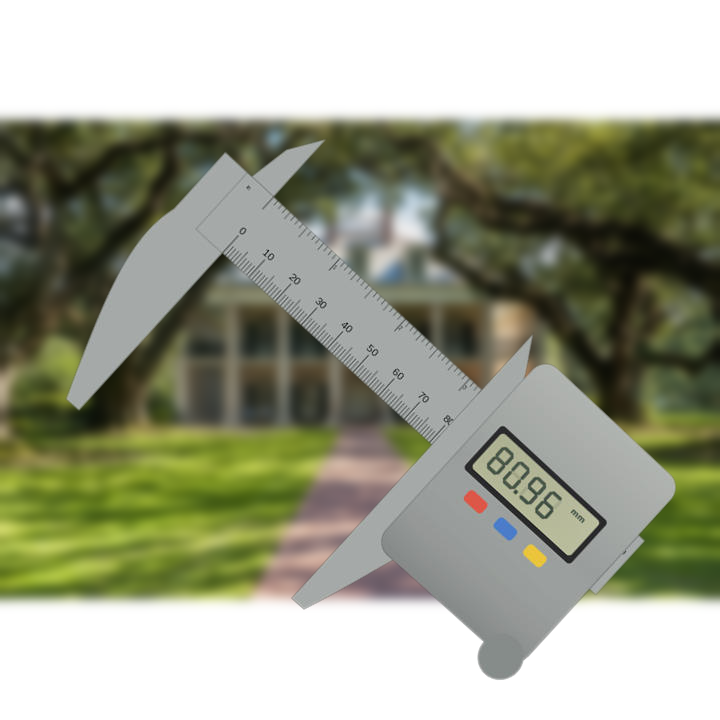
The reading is 80.96
